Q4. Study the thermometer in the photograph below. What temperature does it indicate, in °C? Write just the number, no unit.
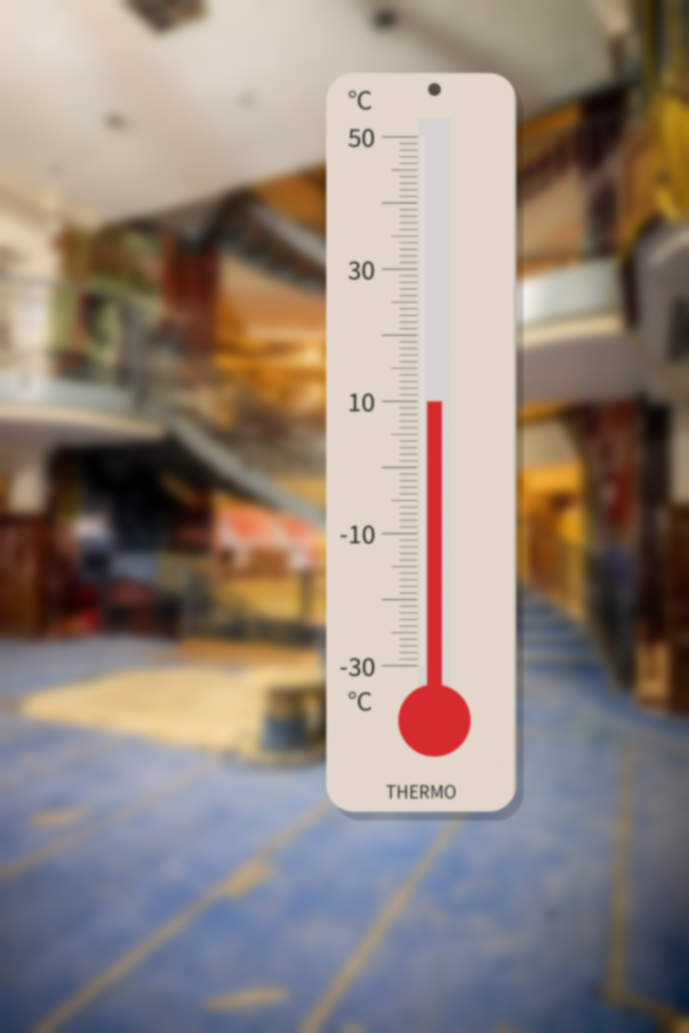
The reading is 10
